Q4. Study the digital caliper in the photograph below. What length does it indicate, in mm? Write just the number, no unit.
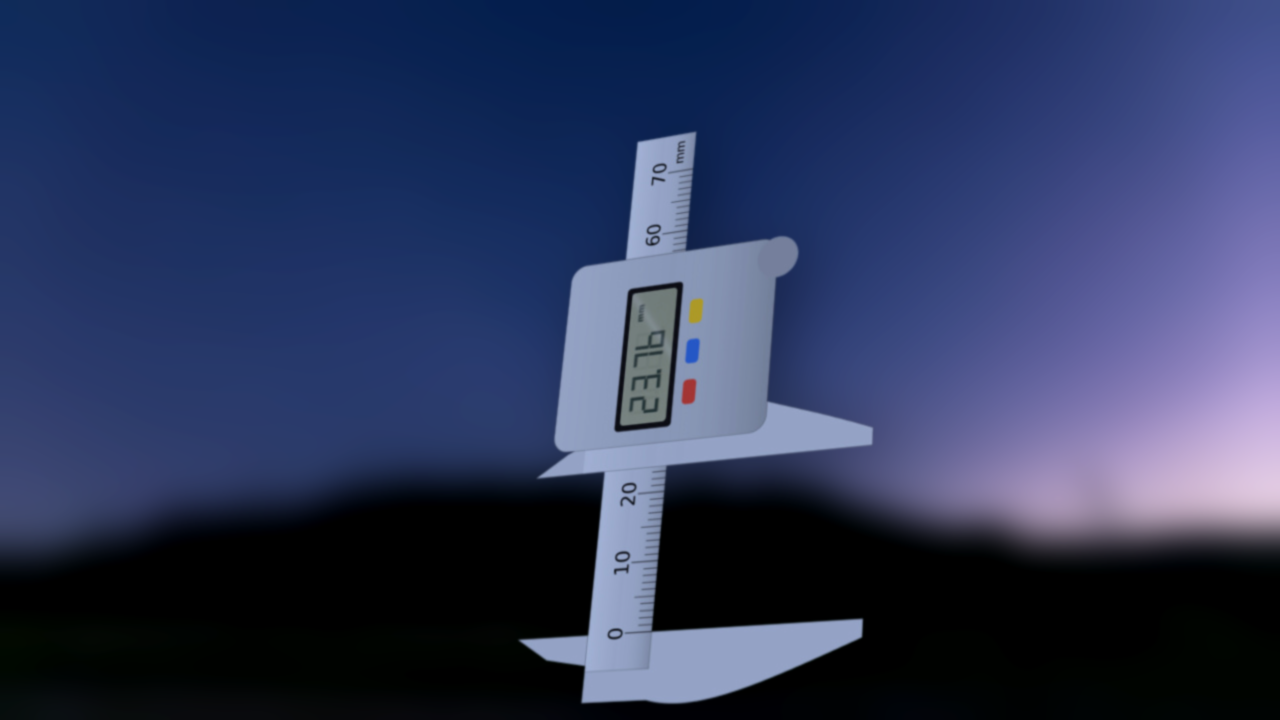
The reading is 23.76
